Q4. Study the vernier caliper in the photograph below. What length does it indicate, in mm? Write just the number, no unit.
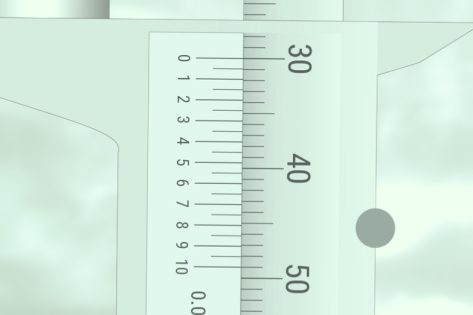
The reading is 30.0
